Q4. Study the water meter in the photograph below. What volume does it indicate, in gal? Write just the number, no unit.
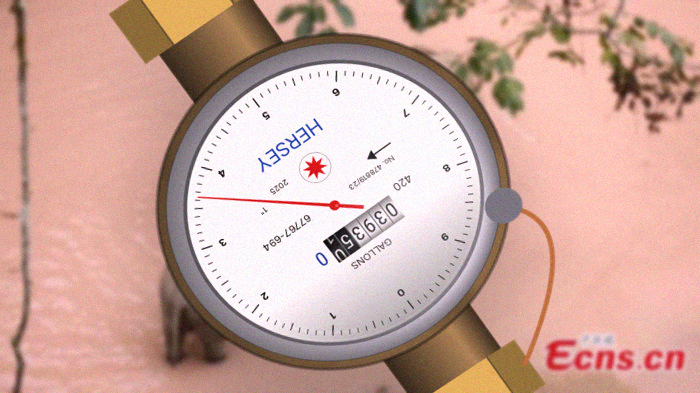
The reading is 393503.6
